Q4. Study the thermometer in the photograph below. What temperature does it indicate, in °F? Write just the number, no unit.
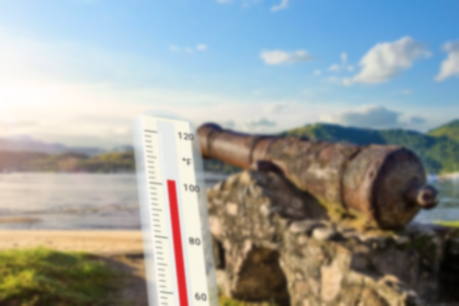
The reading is 102
